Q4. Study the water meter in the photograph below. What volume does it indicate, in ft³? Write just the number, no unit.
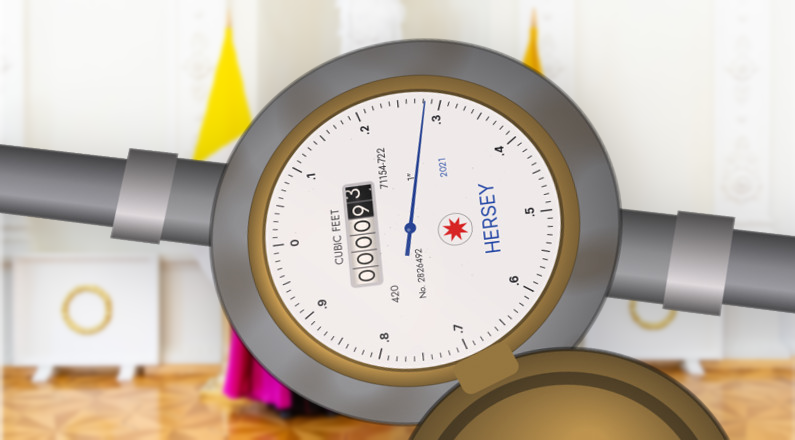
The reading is 93.28
